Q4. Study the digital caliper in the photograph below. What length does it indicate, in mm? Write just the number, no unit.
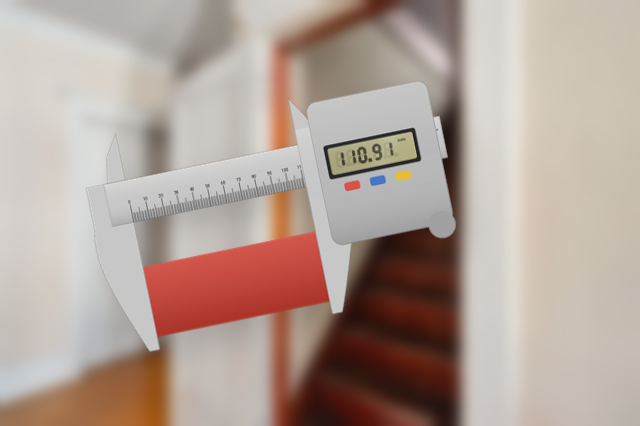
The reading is 110.91
